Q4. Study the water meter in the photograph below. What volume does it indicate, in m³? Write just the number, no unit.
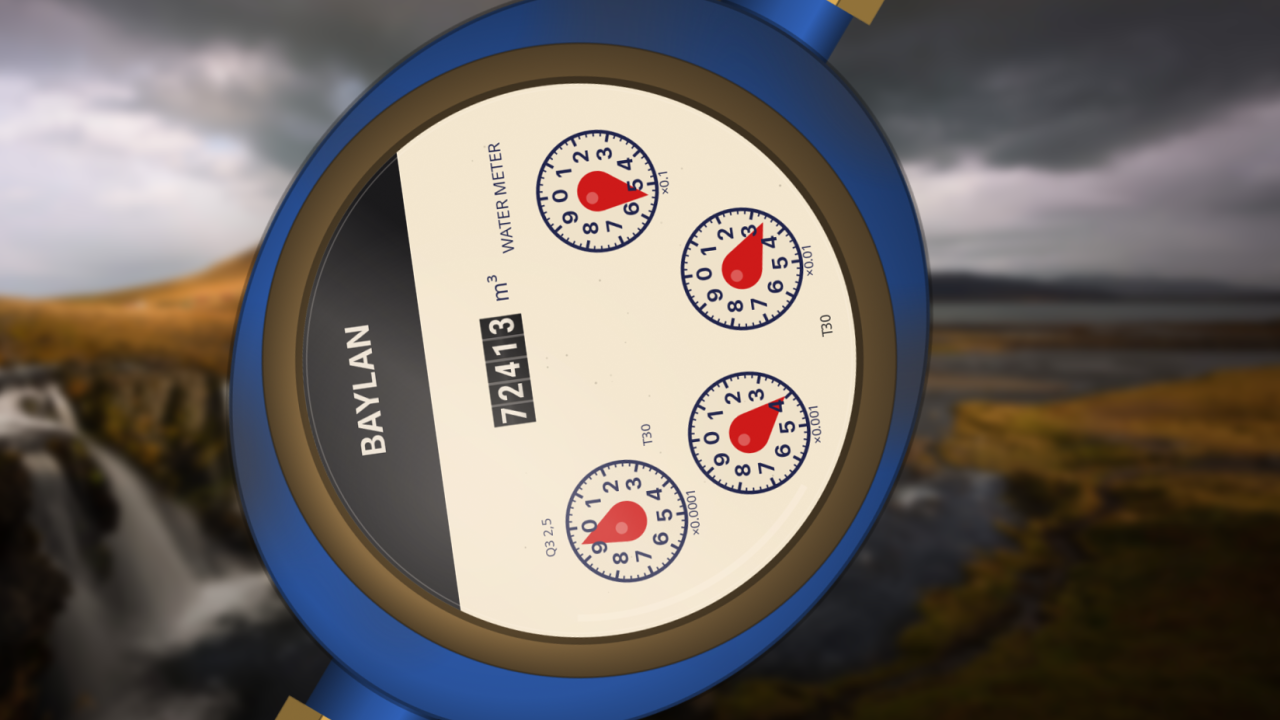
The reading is 72413.5339
